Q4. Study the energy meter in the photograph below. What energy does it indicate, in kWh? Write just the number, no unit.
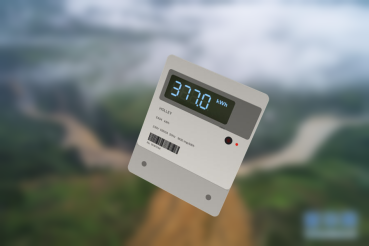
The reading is 377.0
